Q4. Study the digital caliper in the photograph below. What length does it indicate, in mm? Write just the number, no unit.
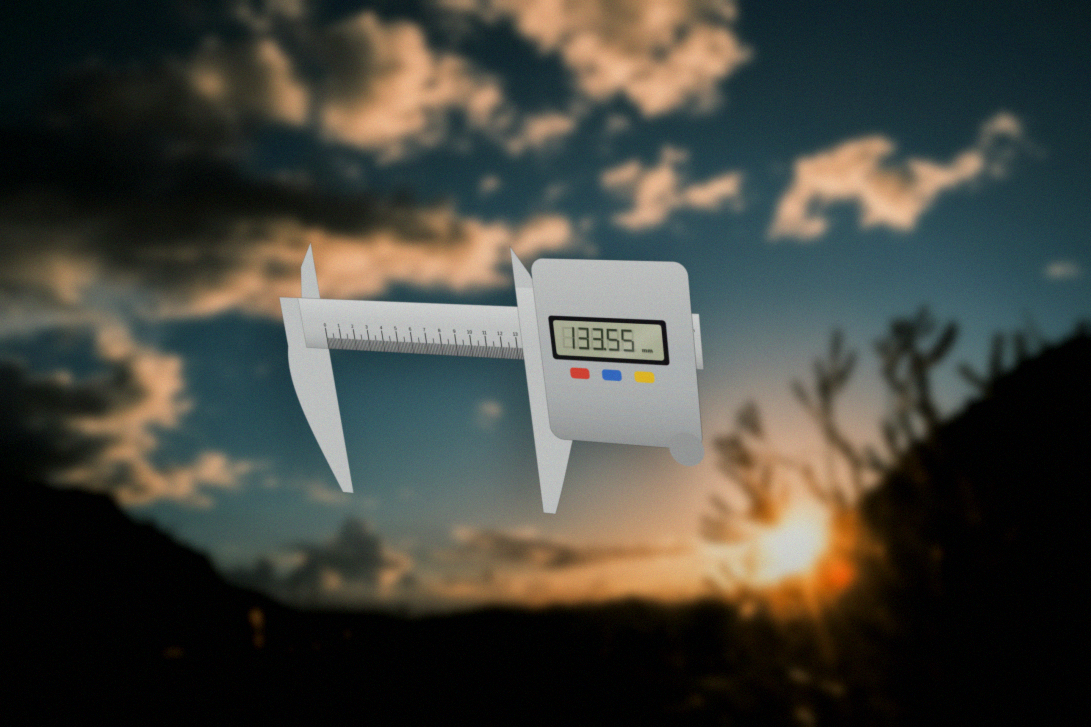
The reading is 133.55
